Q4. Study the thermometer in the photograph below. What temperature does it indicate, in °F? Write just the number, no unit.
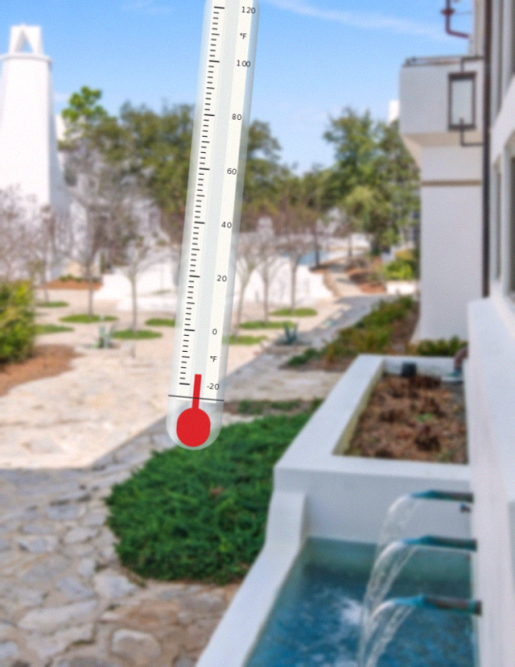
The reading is -16
